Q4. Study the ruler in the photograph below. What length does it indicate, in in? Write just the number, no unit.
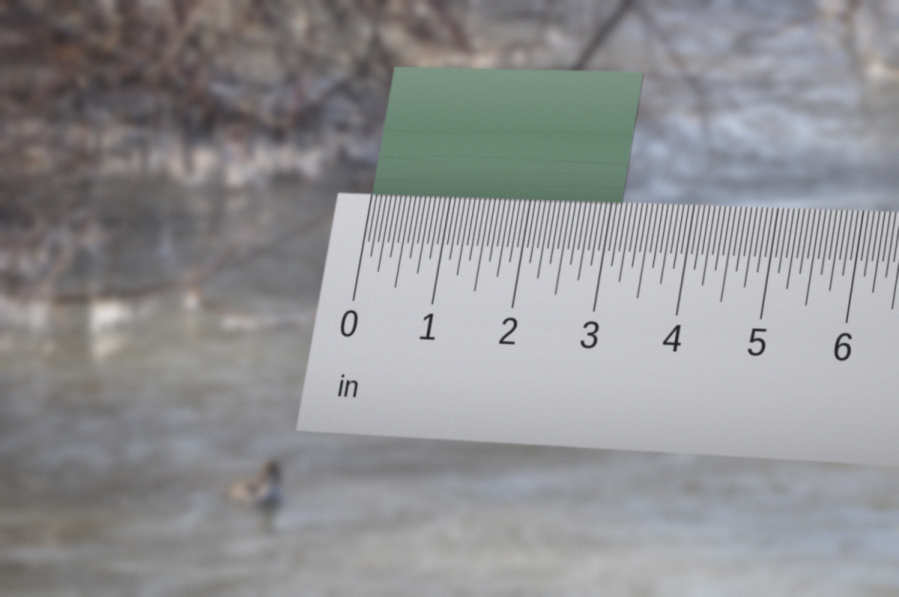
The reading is 3.125
